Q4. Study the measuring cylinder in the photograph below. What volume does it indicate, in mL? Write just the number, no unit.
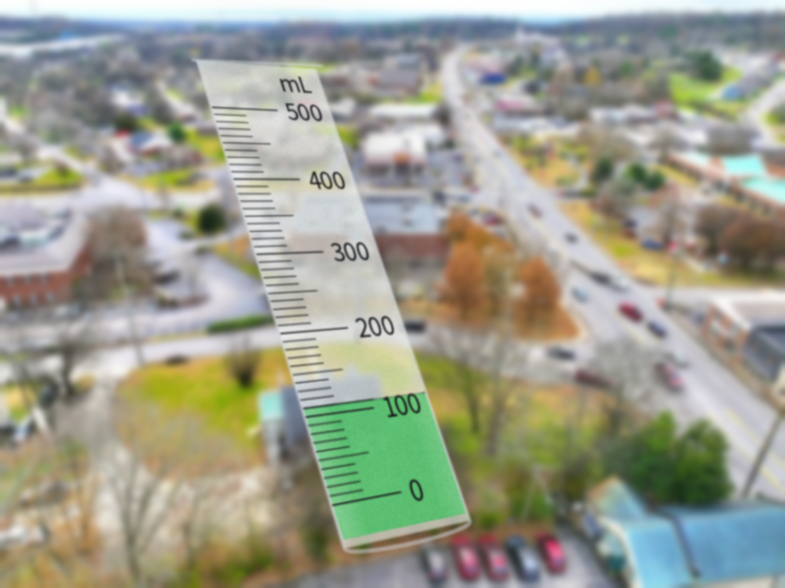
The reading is 110
